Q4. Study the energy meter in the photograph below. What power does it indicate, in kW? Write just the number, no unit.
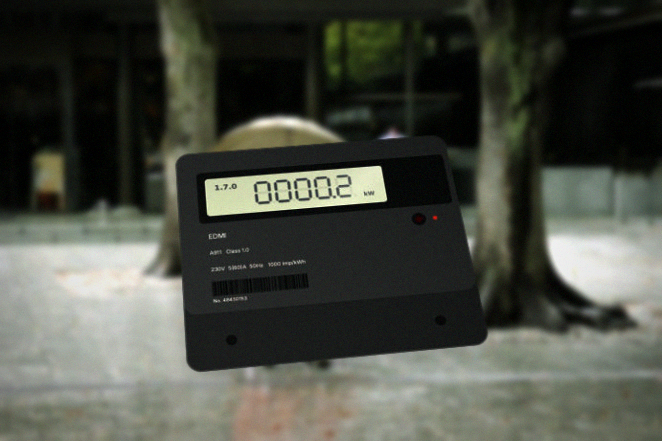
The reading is 0.2
